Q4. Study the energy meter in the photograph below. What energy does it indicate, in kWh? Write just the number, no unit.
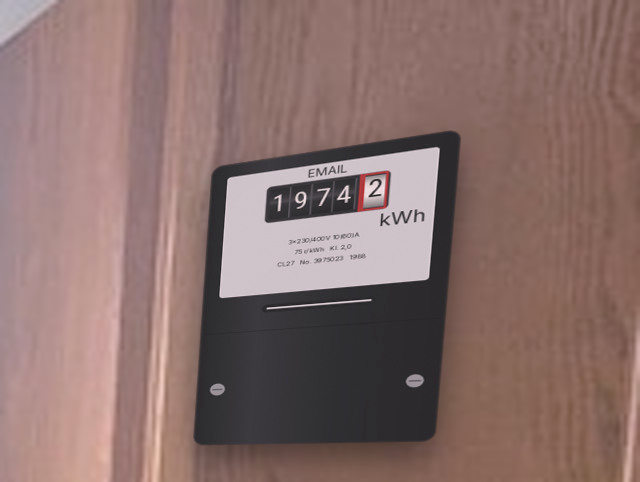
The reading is 1974.2
